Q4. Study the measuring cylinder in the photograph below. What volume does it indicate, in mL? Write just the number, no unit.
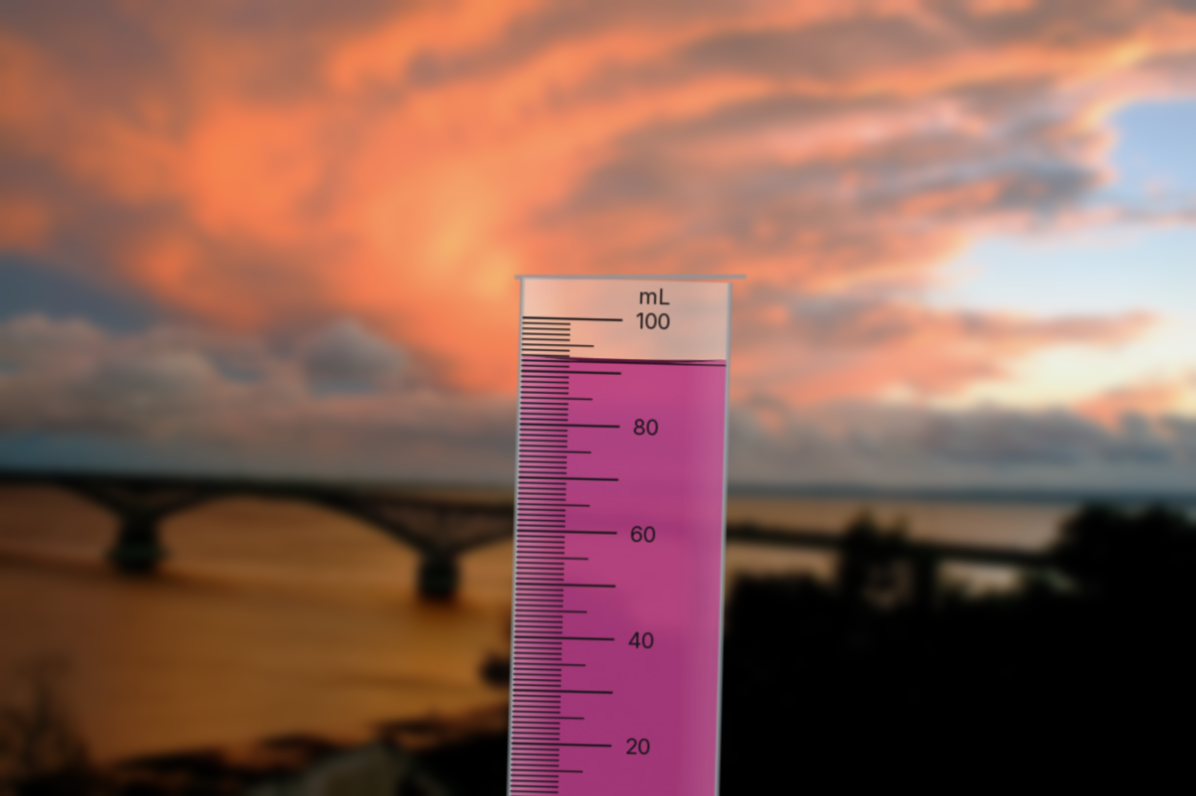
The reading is 92
